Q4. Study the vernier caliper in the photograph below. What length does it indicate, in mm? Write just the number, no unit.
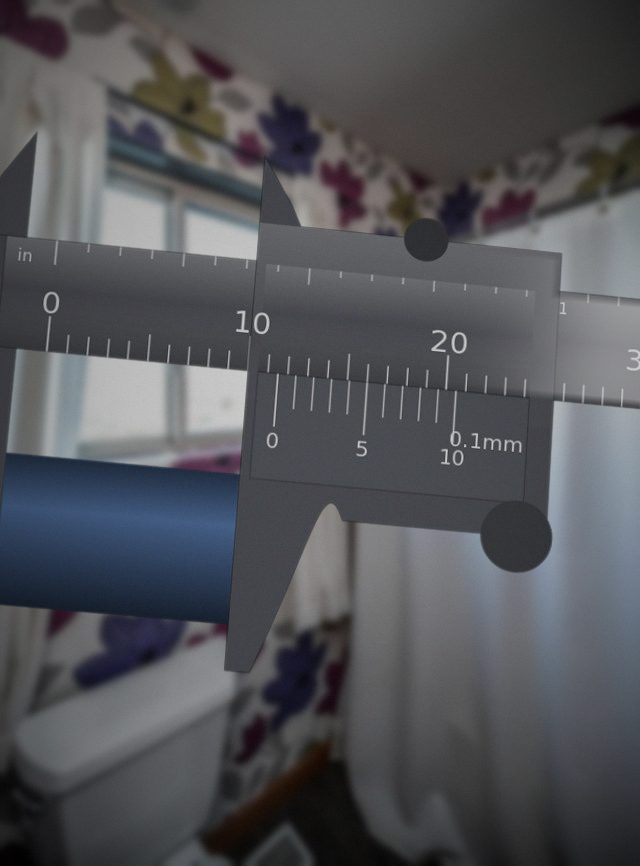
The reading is 11.5
